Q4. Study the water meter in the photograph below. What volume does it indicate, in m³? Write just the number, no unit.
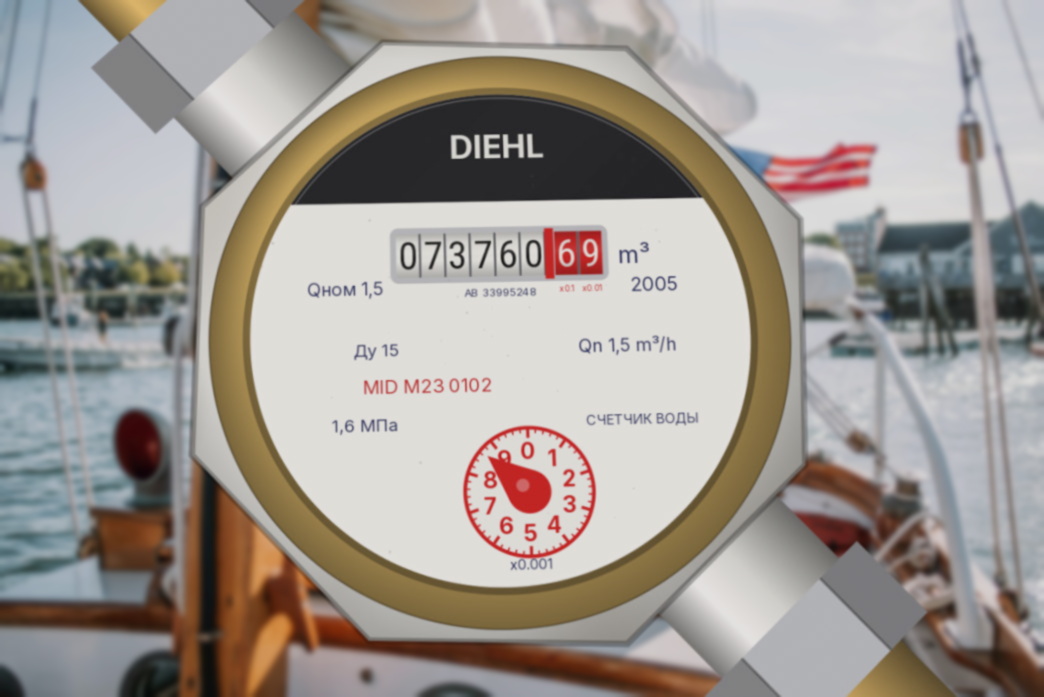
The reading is 73760.698
